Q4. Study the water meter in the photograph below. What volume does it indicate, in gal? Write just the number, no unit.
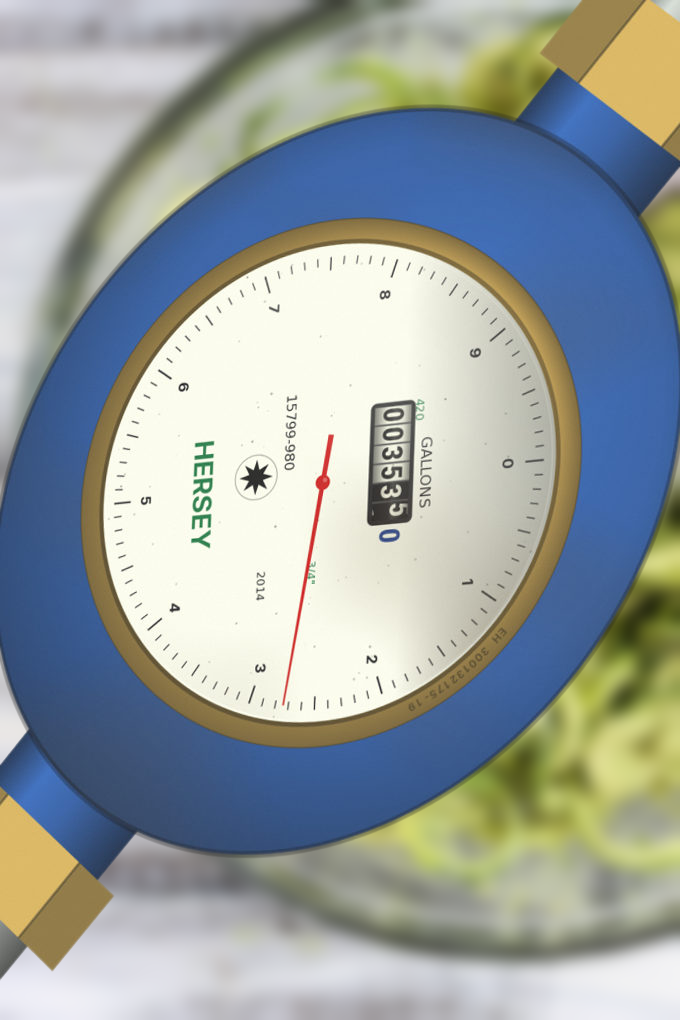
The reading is 35352.7
